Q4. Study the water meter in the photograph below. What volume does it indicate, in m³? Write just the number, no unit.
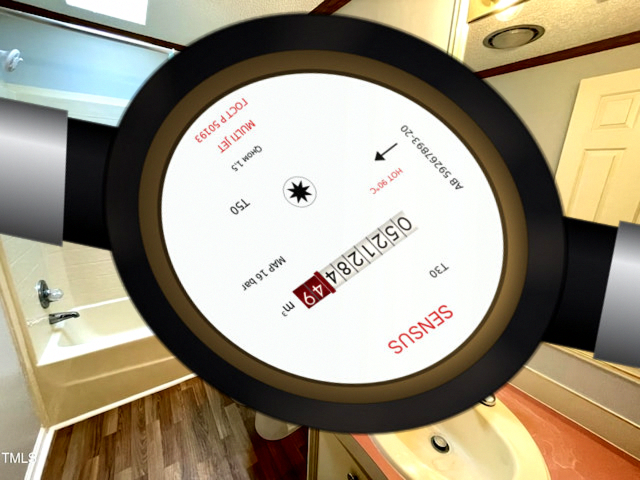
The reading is 521284.49
